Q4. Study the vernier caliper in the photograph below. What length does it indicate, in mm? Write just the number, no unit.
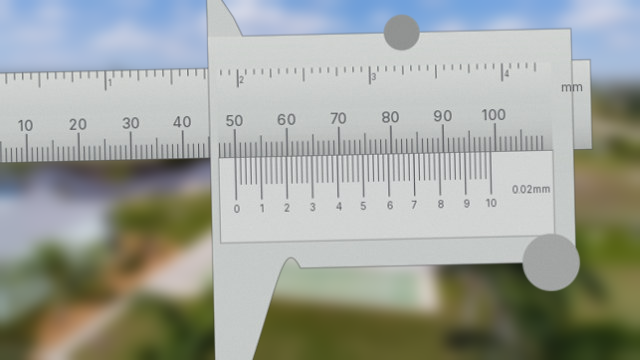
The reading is 50.0
